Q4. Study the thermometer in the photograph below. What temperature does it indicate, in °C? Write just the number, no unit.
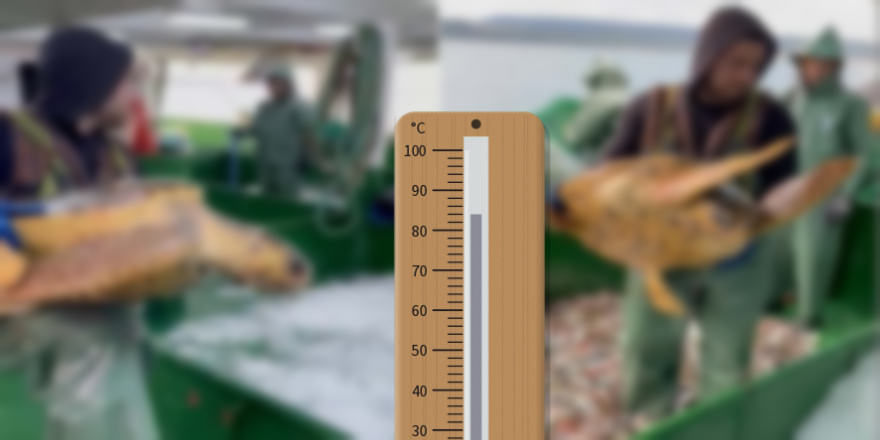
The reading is 84
